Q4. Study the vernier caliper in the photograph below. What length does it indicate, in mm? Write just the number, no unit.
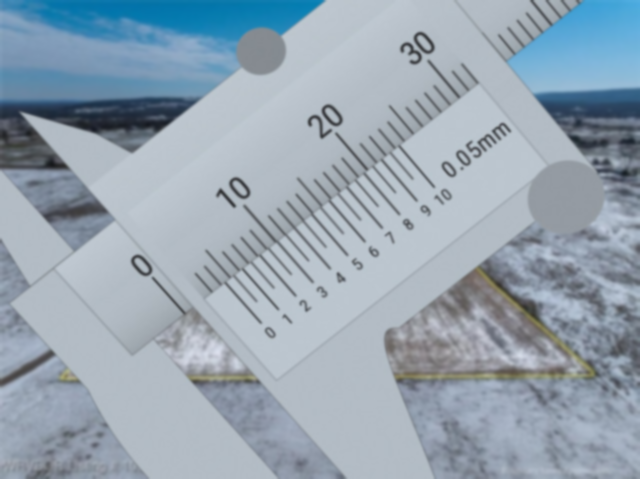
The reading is 4.4
